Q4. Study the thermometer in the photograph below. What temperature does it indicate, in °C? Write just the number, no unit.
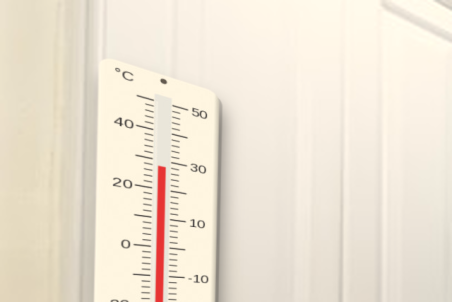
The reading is 28
